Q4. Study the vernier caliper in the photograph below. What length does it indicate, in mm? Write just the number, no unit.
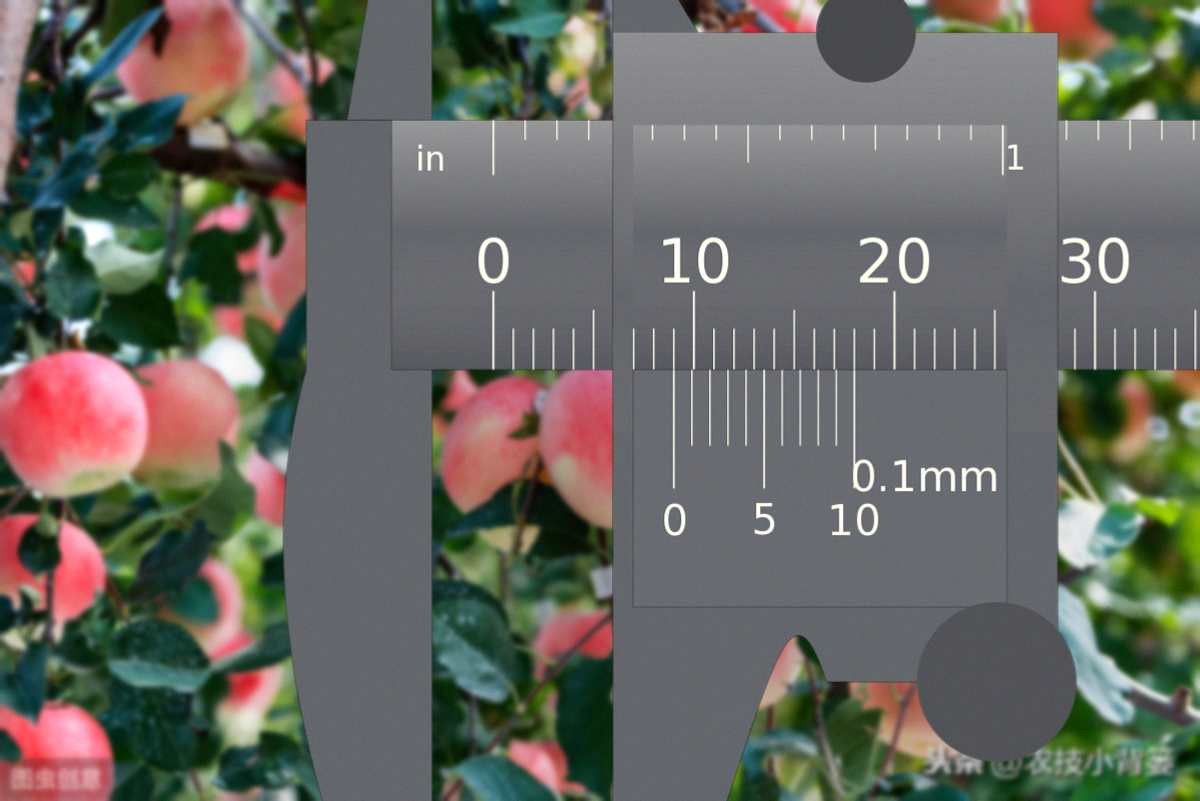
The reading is 9.0
